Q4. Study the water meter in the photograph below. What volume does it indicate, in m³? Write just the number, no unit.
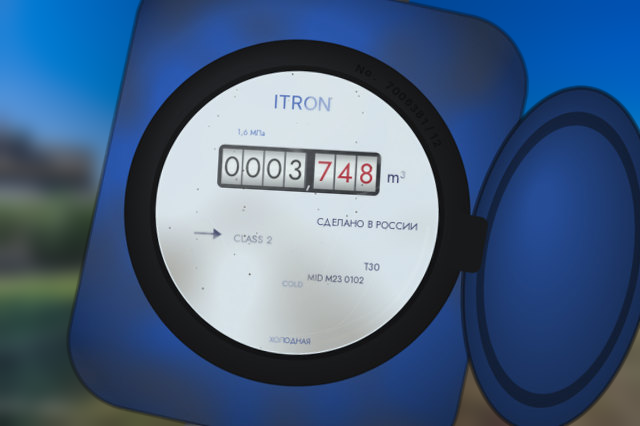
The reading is 3.748
